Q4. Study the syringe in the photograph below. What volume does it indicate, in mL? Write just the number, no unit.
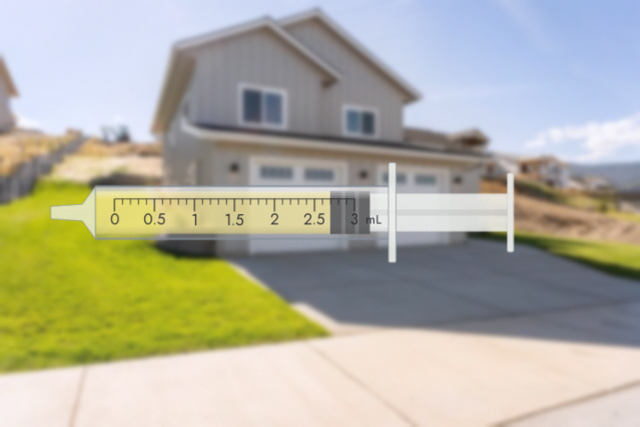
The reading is 2.7
